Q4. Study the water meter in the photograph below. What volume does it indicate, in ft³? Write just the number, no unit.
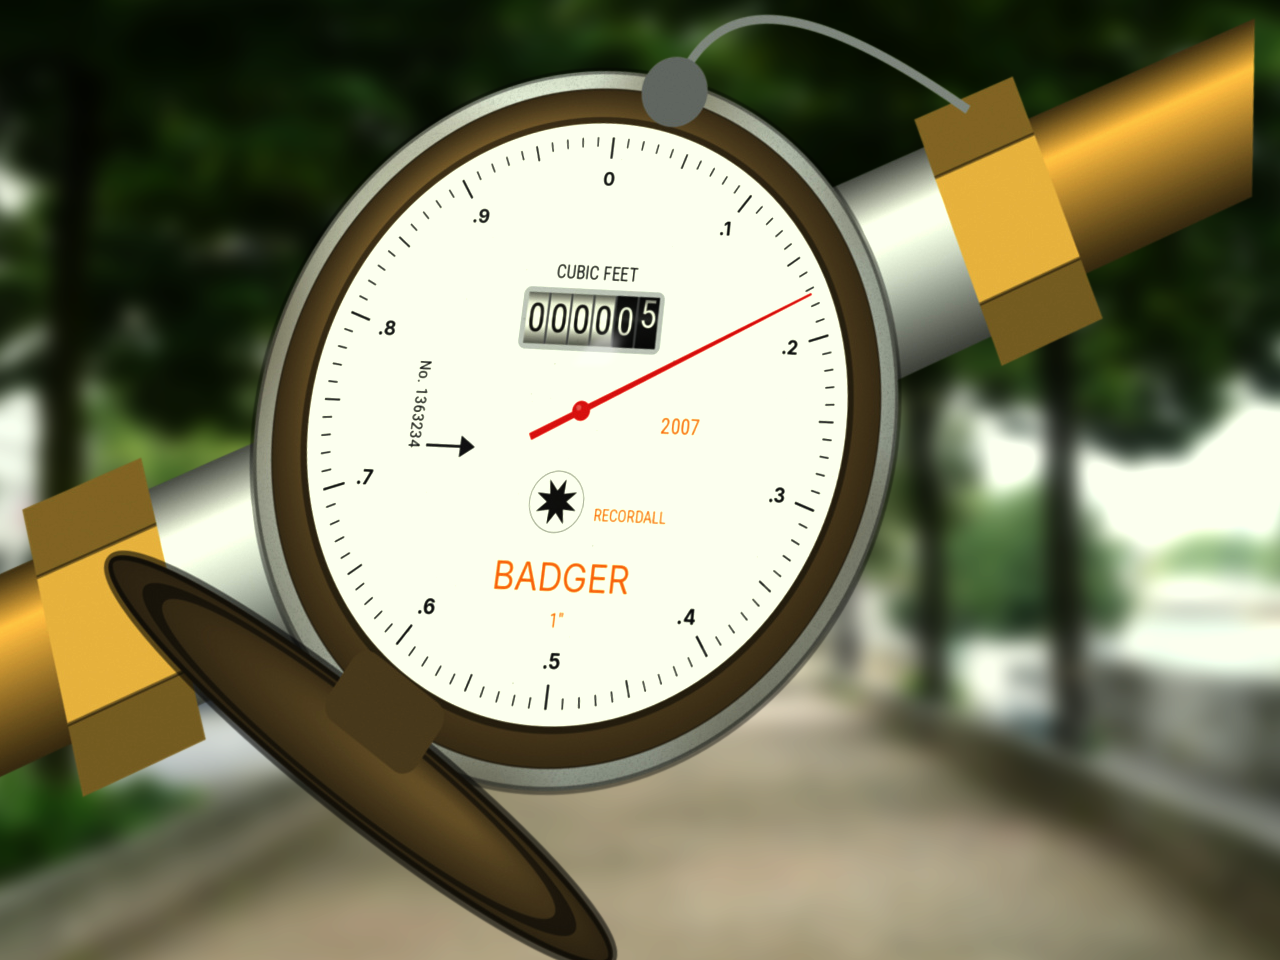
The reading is 5.17
